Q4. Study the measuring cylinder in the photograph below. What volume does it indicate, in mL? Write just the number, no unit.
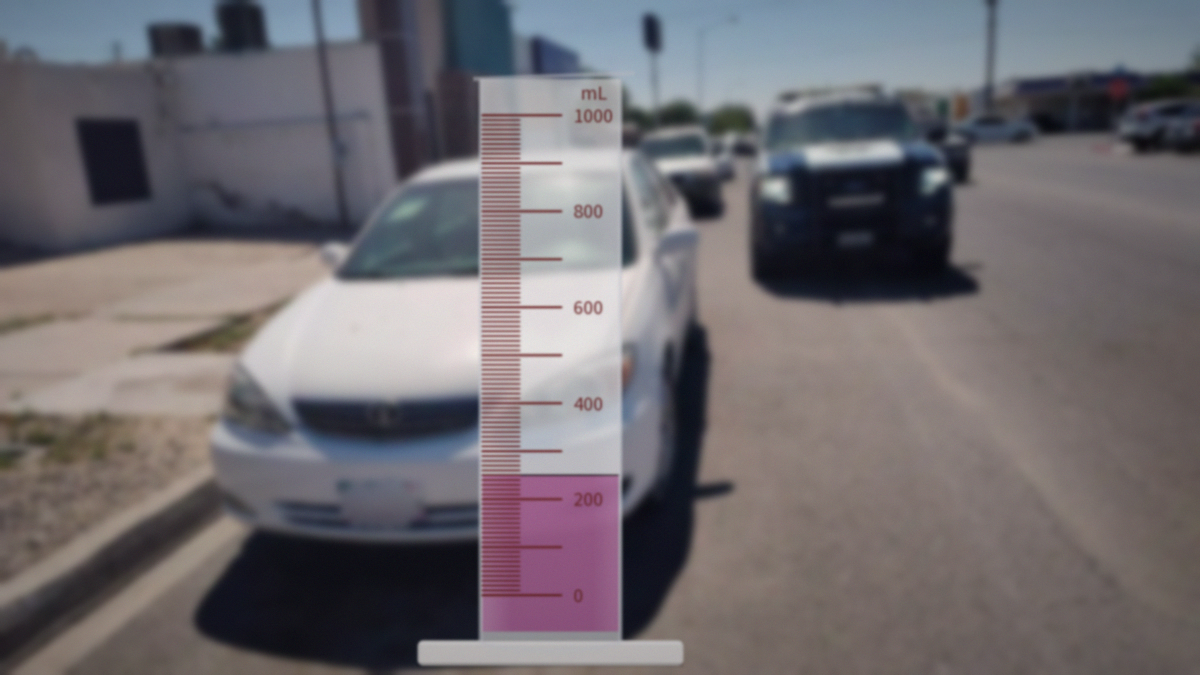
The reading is 250
